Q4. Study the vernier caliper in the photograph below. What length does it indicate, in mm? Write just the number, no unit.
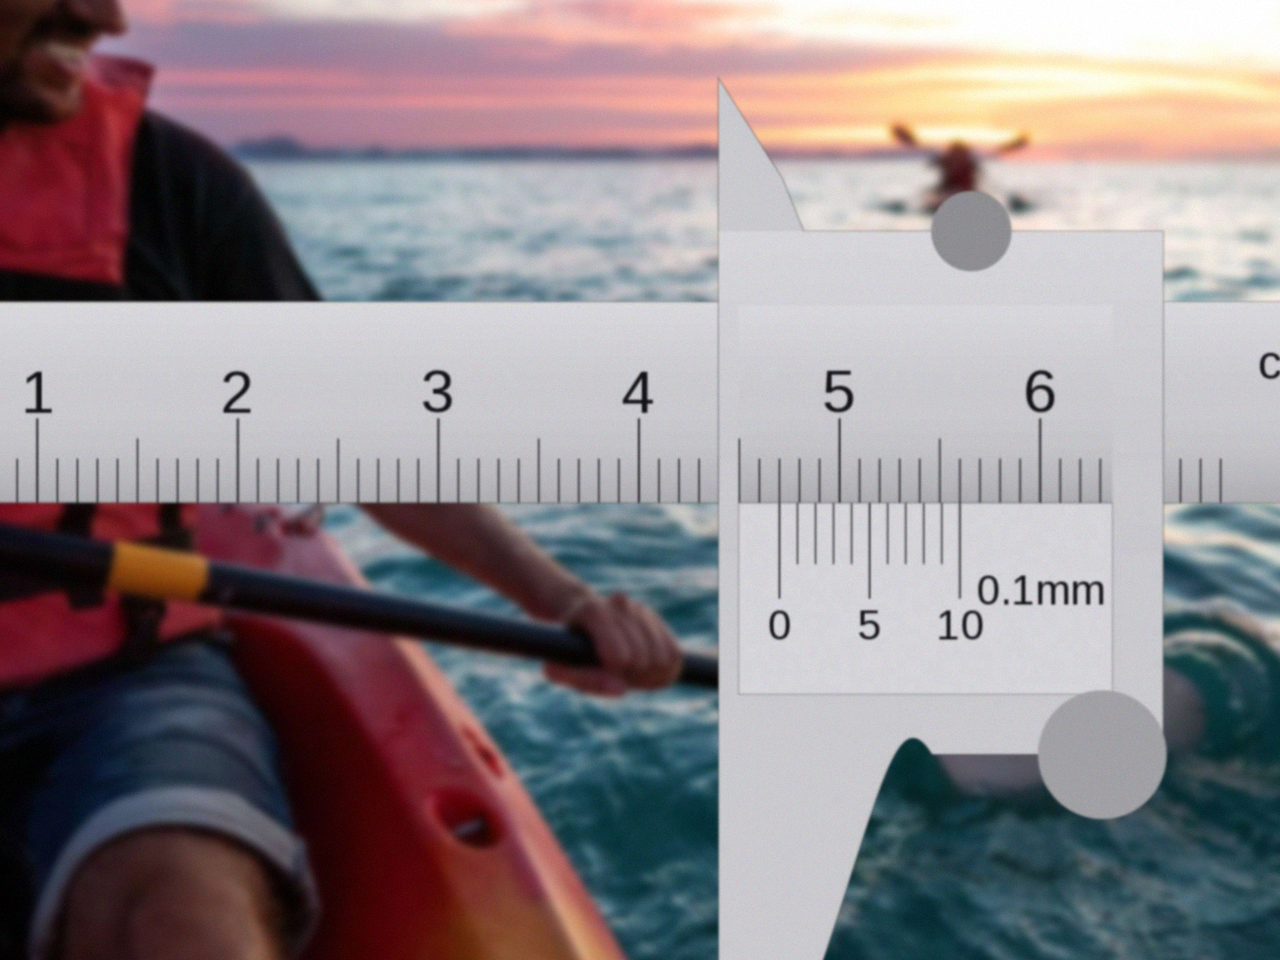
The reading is 47.0
